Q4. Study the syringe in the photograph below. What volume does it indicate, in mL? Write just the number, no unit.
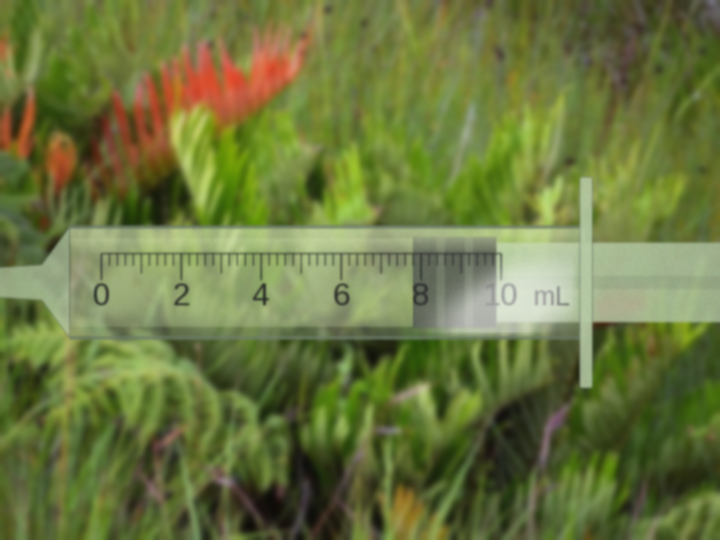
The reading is 7.8
